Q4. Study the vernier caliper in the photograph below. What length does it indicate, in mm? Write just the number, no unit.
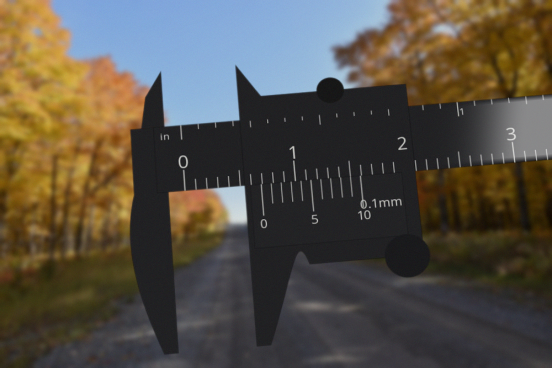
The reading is 6.9
